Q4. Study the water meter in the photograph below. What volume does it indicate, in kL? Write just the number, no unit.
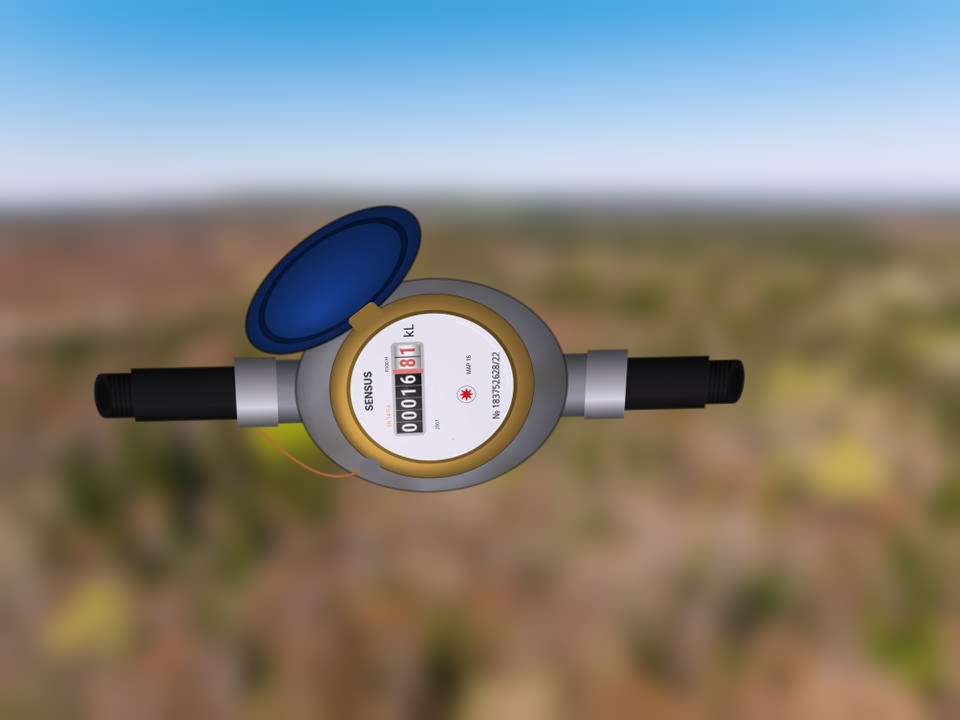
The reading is 16.81
